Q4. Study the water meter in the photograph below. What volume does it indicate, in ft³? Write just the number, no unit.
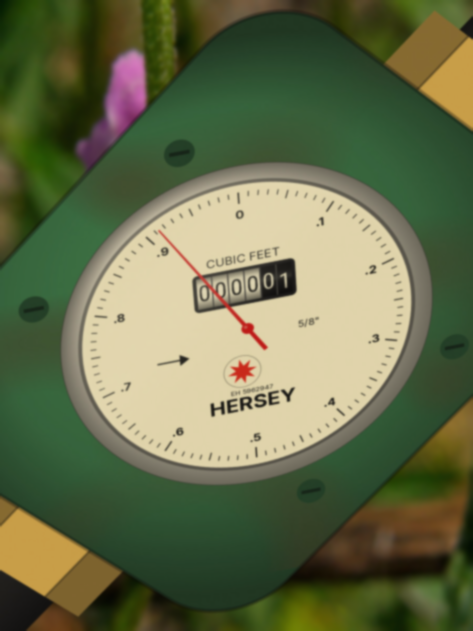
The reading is 0.91
